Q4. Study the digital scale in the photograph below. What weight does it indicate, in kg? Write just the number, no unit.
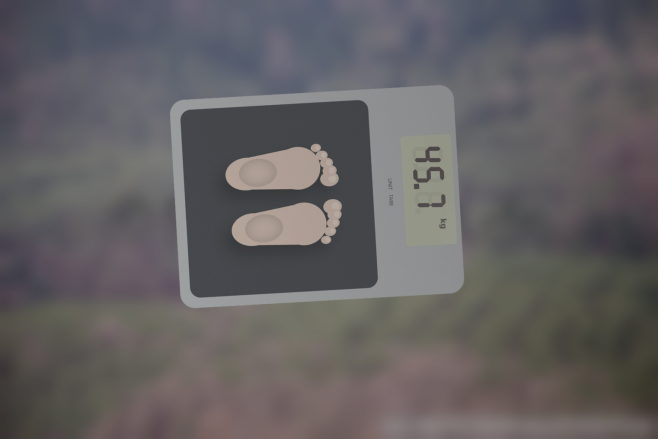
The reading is 45.7
